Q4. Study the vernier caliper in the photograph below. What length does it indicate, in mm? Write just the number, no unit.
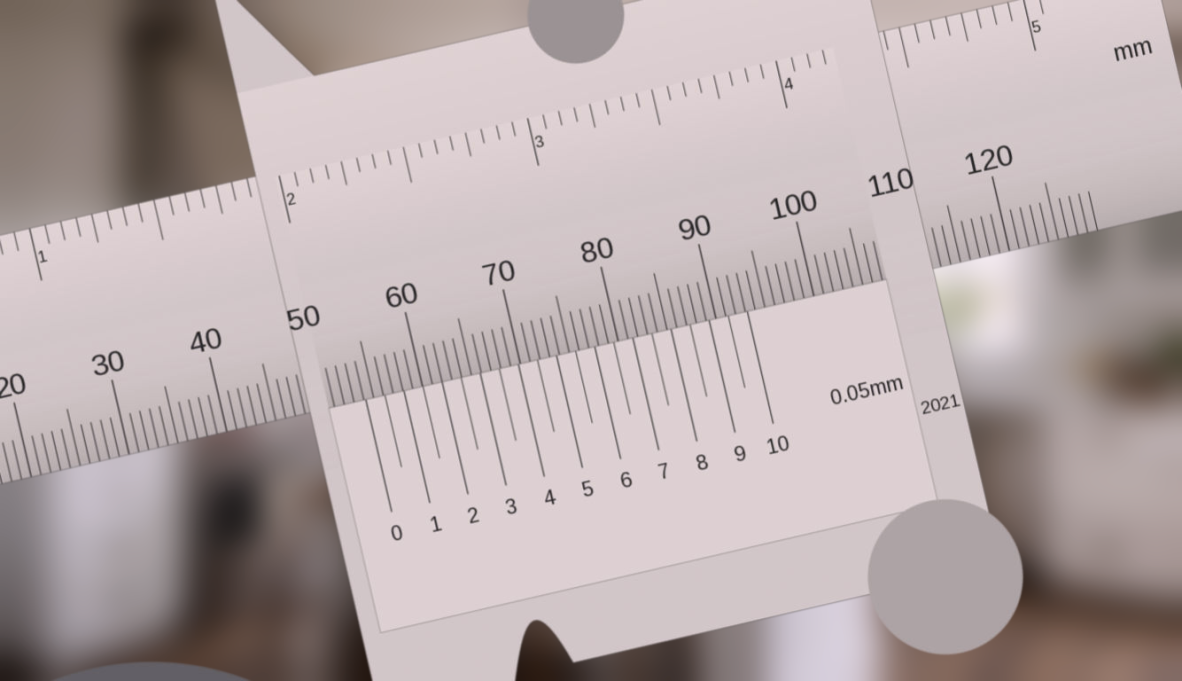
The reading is 54.2
